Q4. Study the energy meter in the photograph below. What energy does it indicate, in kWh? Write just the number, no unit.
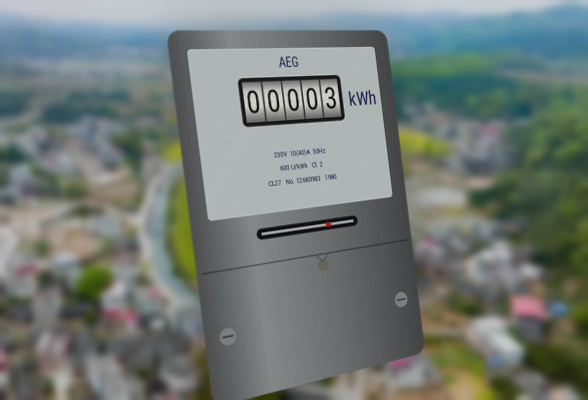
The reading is 3
